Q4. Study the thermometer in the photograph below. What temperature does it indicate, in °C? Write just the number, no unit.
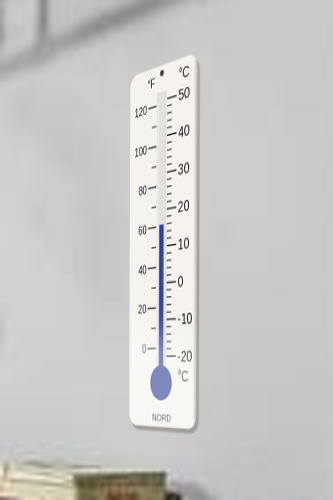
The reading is 16
